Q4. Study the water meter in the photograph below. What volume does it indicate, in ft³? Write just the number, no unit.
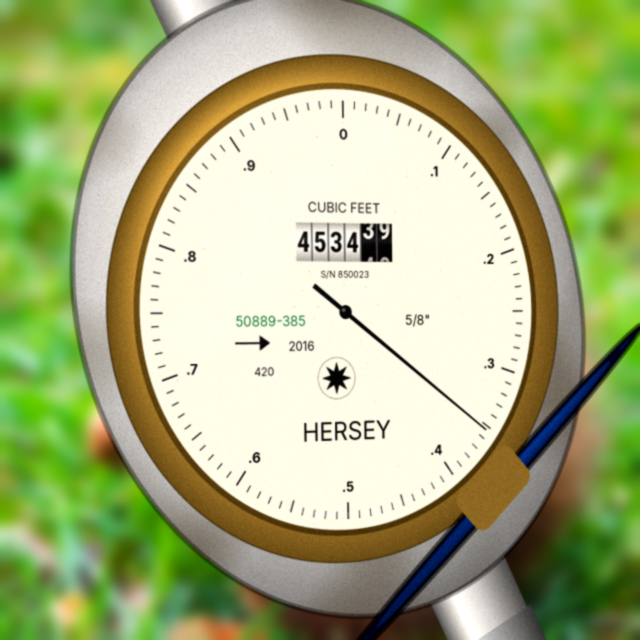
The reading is 453439.35
